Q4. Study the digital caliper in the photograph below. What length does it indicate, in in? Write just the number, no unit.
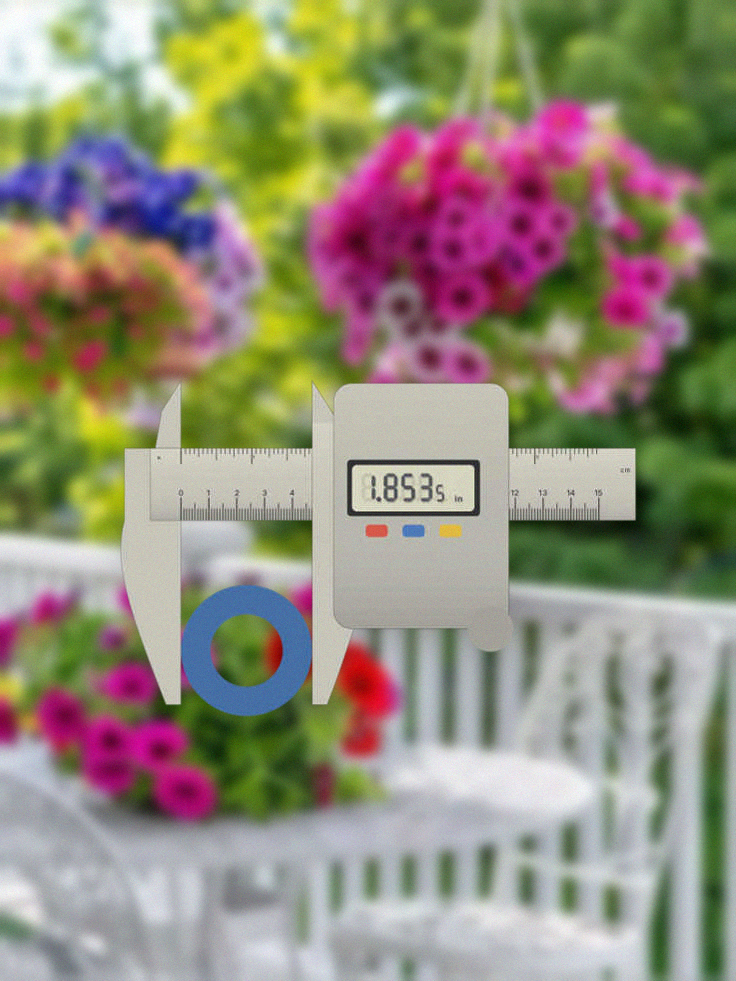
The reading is 1.8535
